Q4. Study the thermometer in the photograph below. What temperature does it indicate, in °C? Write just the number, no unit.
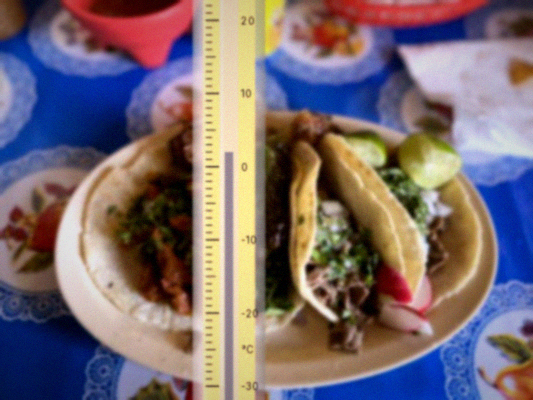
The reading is 2
